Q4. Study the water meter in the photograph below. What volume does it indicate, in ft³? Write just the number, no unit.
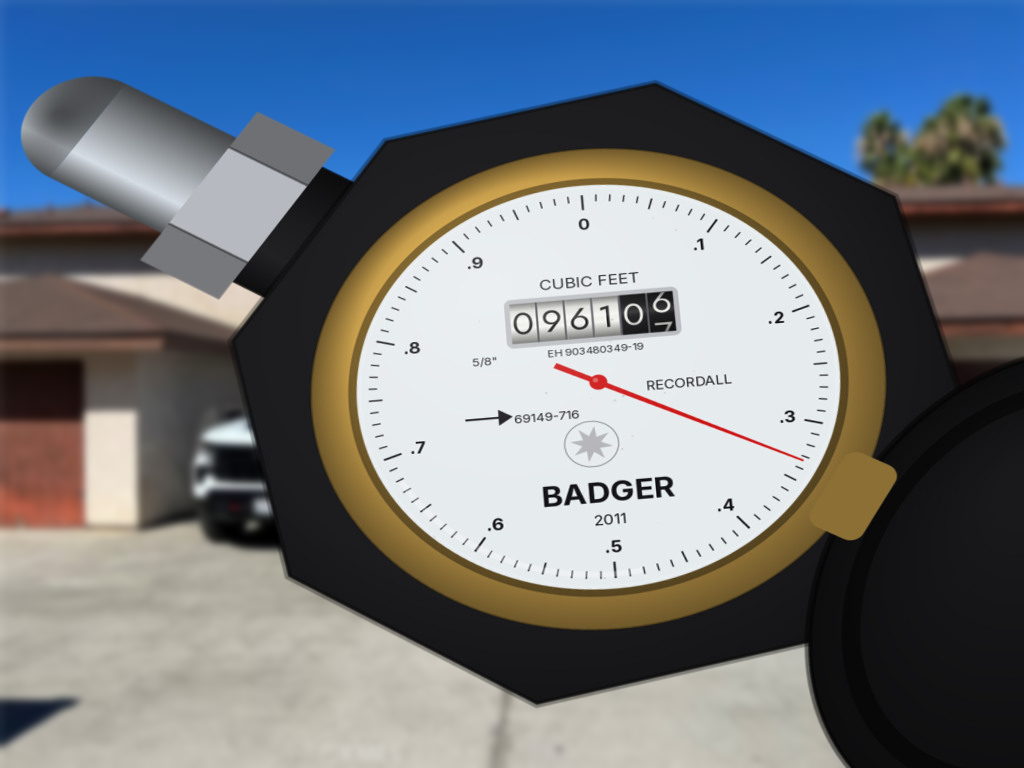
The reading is 96106.33
